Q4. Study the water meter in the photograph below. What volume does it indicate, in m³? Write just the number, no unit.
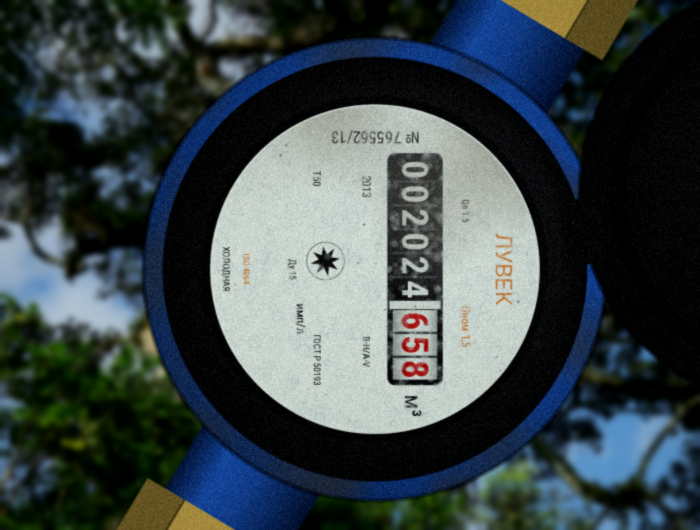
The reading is 2024.658
